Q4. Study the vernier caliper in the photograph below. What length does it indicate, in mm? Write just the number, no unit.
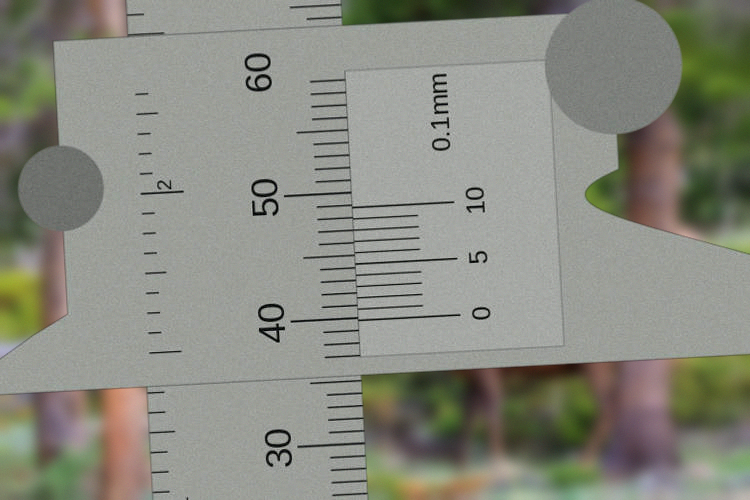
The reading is 39.8
